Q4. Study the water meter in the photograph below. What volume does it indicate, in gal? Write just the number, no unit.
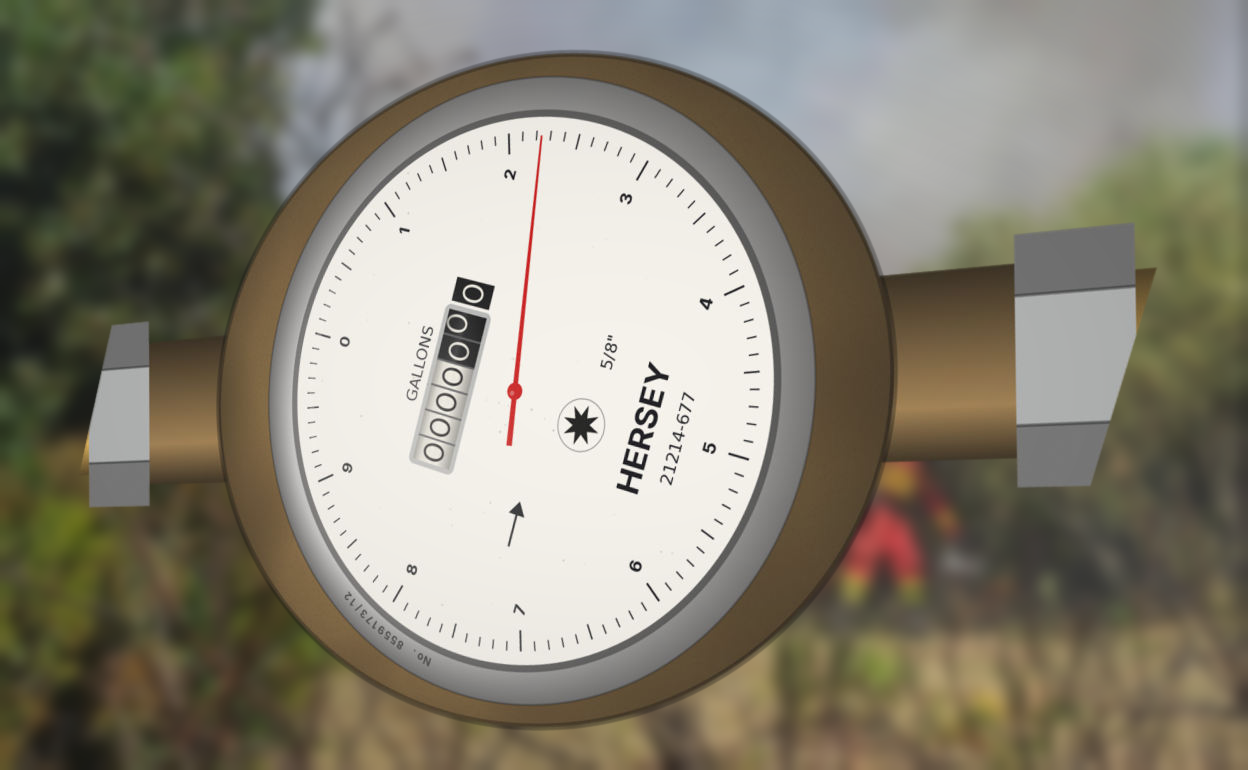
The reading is 2.2
